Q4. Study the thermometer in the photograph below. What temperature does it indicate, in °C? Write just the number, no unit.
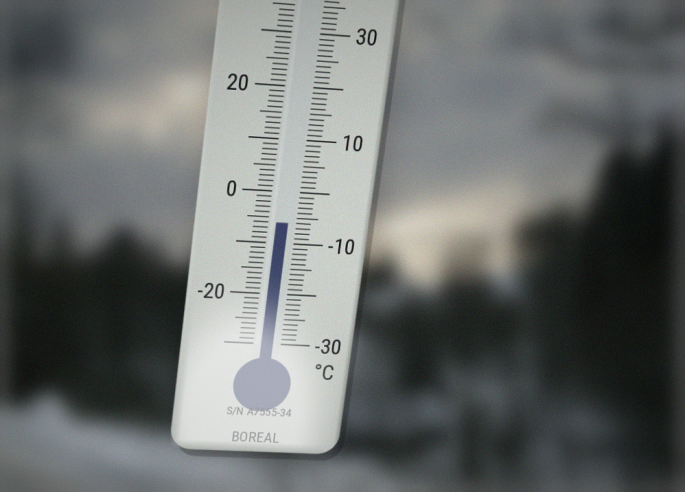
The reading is -6
